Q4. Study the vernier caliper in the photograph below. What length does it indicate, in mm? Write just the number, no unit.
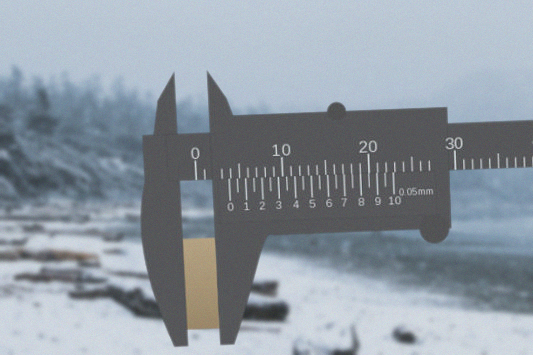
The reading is 3.8
